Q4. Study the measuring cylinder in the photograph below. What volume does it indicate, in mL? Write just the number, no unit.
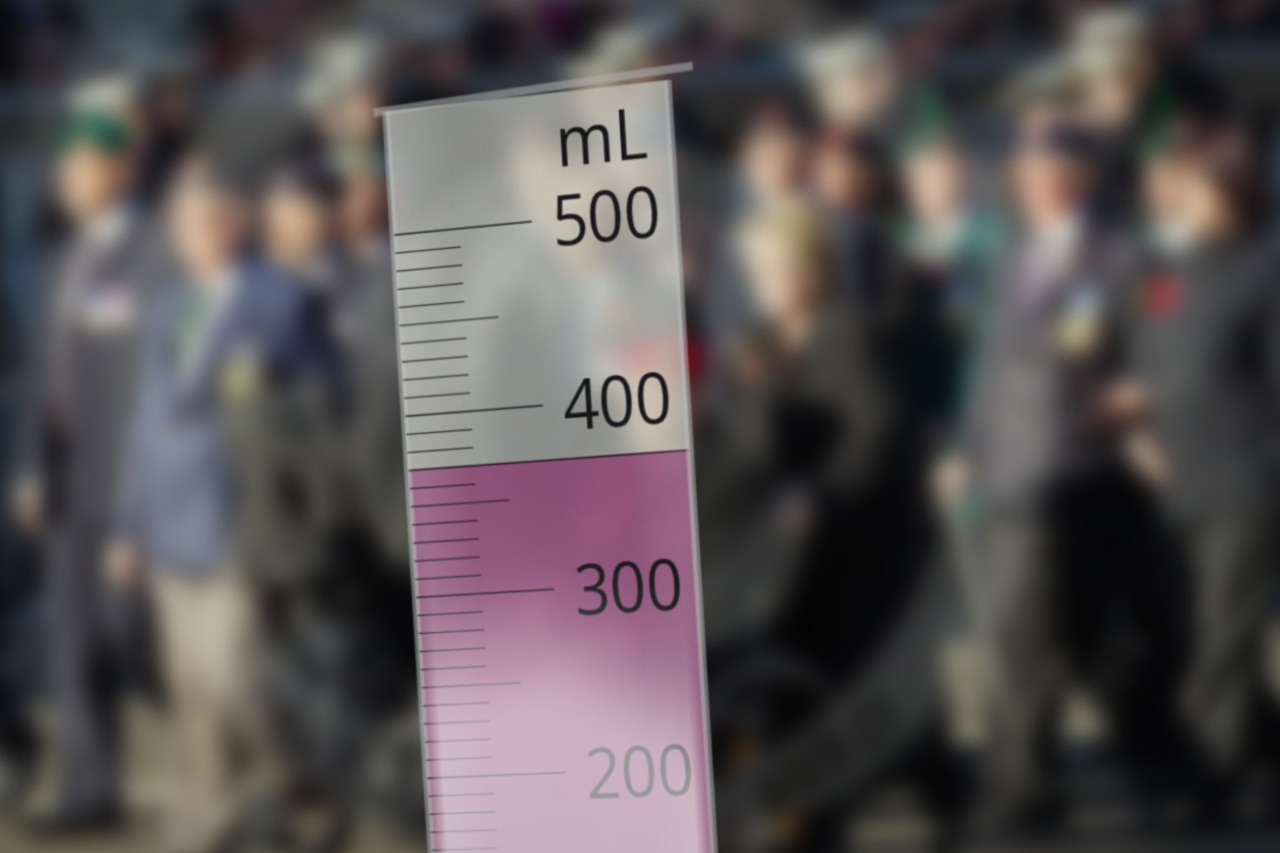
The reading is 370
